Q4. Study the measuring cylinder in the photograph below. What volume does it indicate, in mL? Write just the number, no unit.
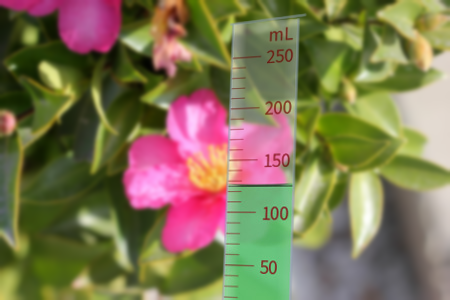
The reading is 125
